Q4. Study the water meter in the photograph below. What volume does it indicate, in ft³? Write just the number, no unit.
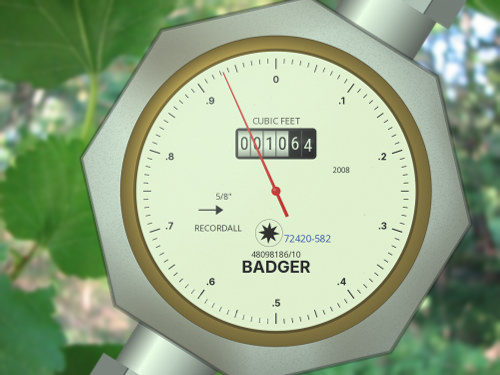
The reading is 1063.93
